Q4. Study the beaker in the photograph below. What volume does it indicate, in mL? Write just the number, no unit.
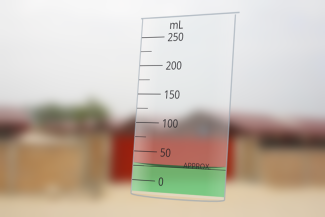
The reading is 25
